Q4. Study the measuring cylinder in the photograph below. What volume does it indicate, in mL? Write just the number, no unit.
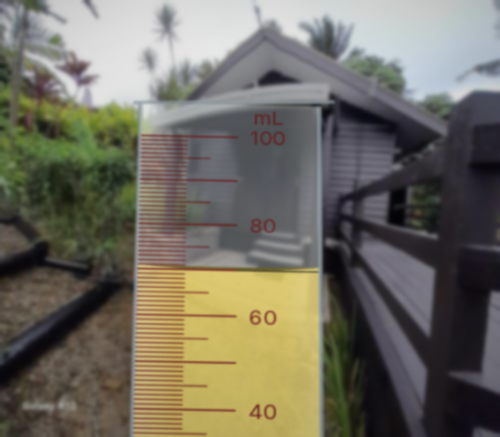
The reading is 70
